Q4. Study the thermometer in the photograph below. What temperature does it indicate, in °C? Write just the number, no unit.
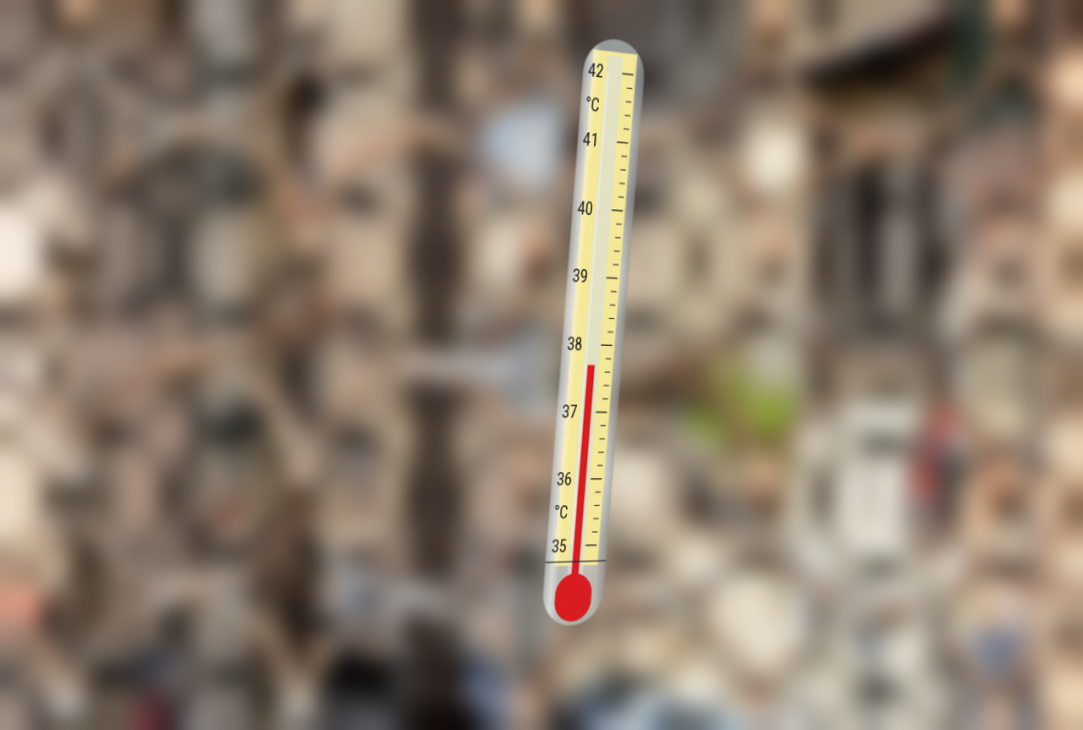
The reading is 37.7
